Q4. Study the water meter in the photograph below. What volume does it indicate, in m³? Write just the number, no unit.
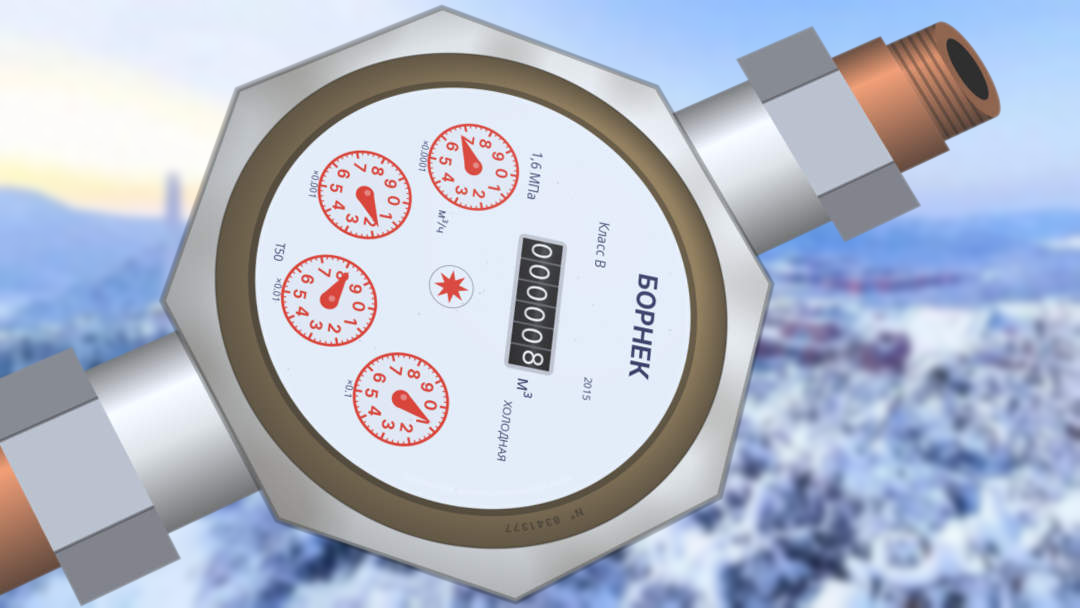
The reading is 8.0816
